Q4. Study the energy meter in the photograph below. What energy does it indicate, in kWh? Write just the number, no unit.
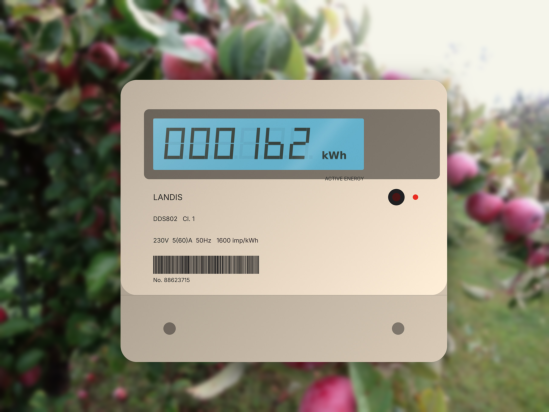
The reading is 162
